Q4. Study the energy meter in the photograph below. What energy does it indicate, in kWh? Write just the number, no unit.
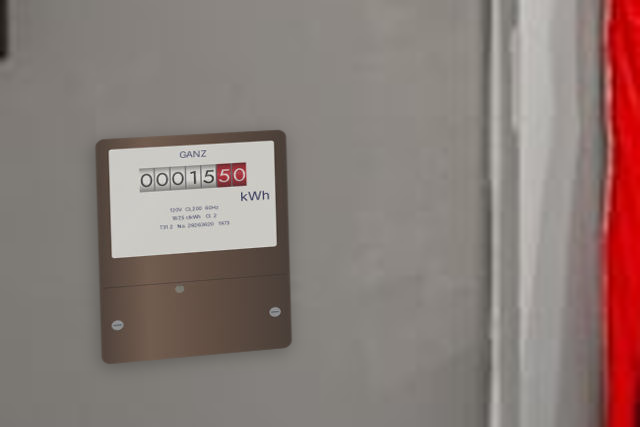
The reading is 15.50
